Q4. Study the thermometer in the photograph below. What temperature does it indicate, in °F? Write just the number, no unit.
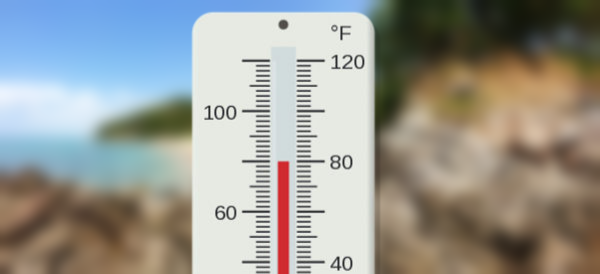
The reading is 80
